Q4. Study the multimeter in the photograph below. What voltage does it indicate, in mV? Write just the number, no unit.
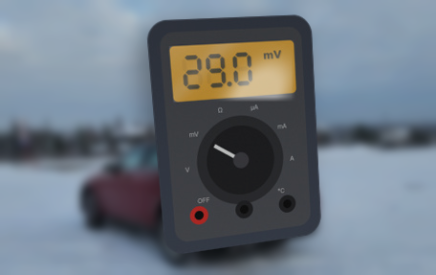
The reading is 29.0
